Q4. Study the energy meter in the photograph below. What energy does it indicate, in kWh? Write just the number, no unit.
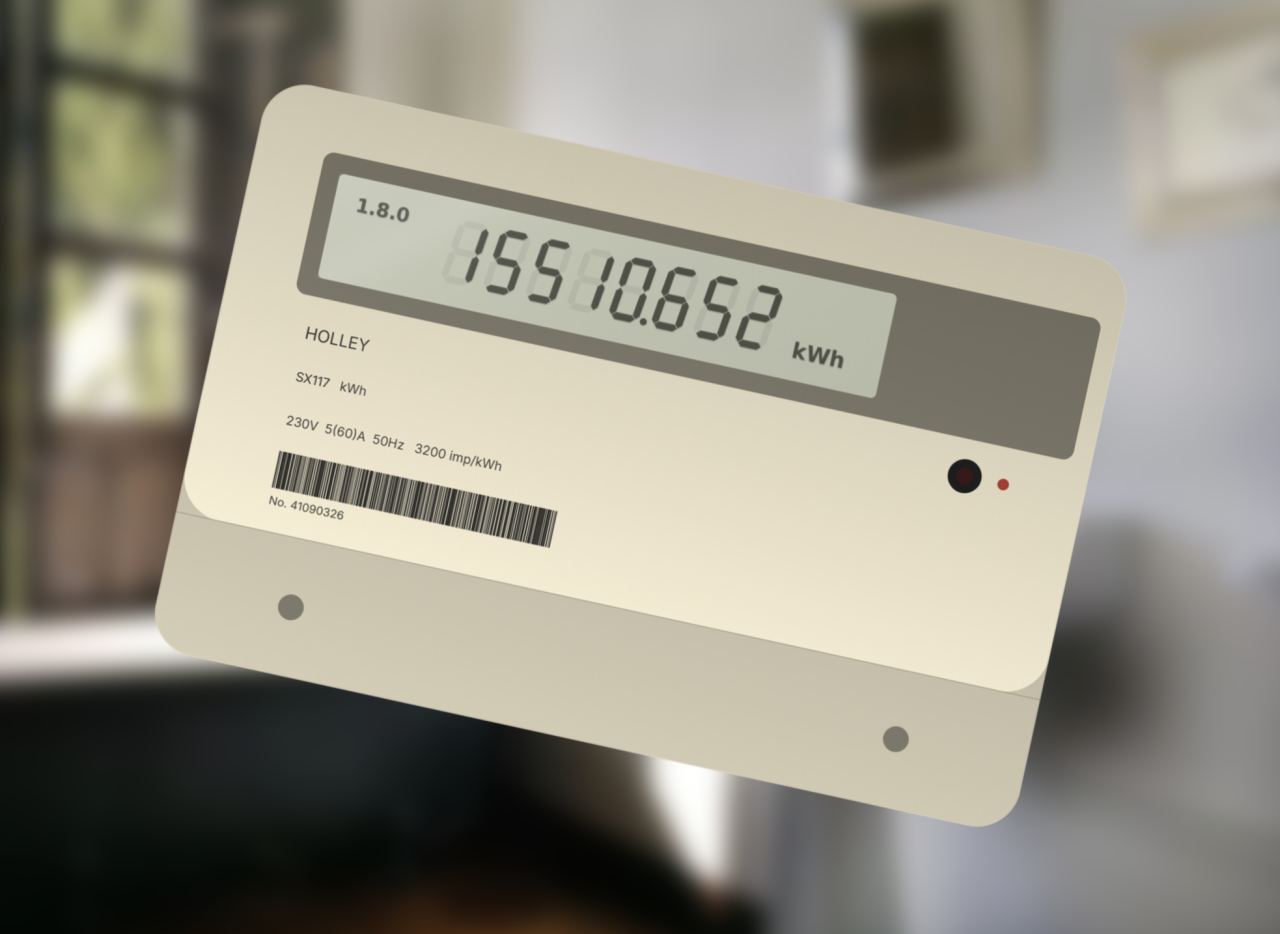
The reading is 15510.652
